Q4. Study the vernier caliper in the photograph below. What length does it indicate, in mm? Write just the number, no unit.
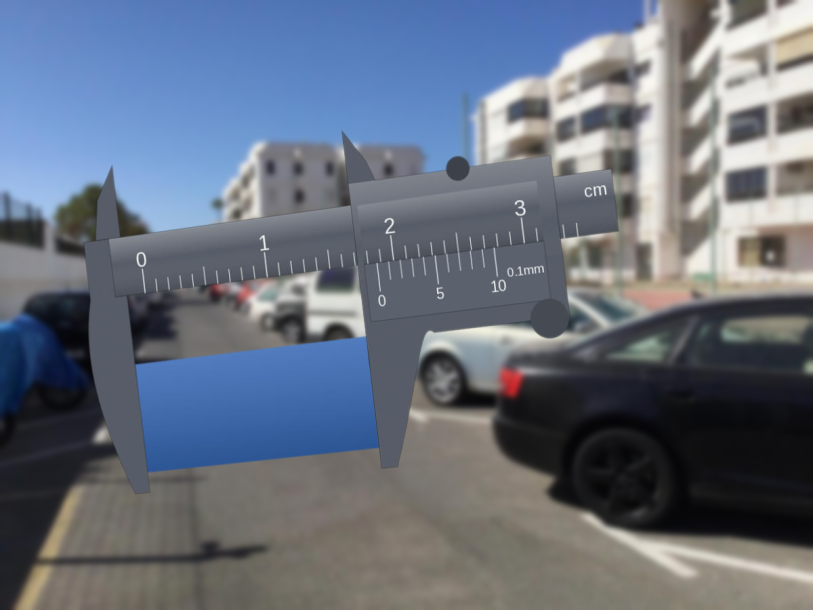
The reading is 18.7
